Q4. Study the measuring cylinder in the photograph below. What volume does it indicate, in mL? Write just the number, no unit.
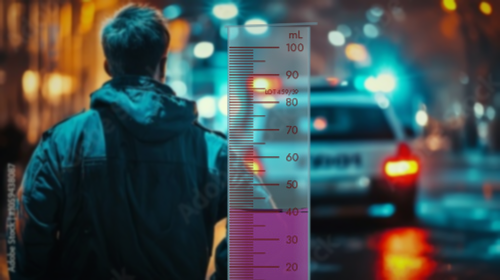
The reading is 40
